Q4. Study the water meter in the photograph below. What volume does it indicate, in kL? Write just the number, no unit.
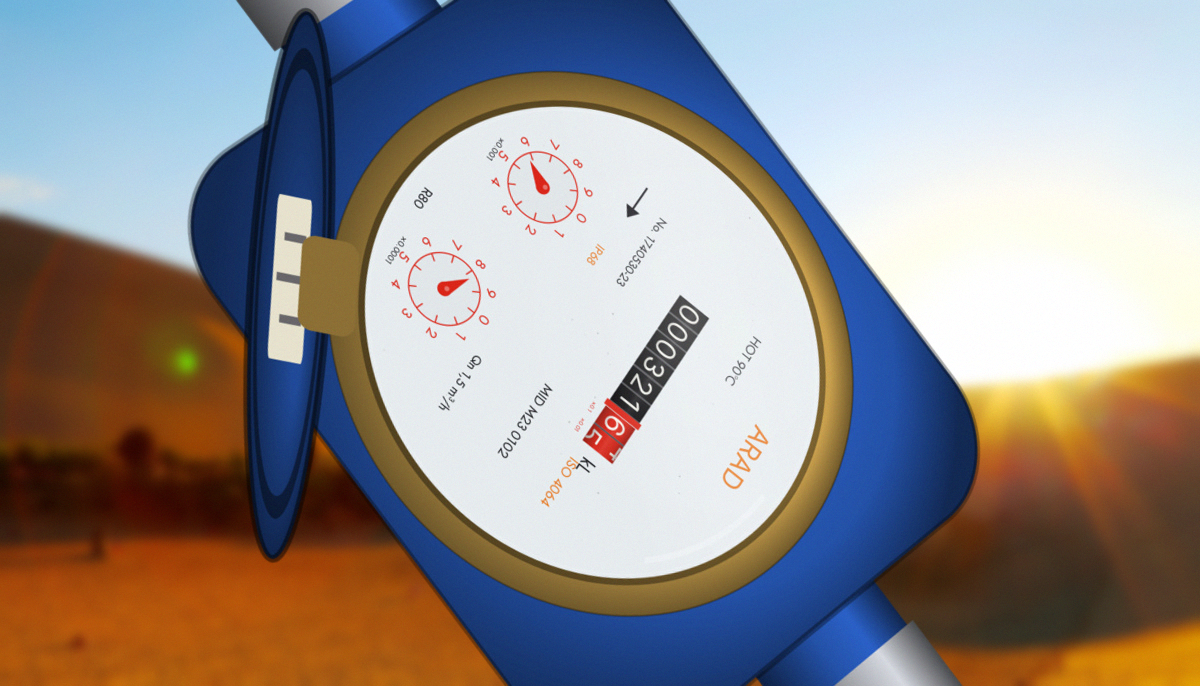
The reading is 321.6458
